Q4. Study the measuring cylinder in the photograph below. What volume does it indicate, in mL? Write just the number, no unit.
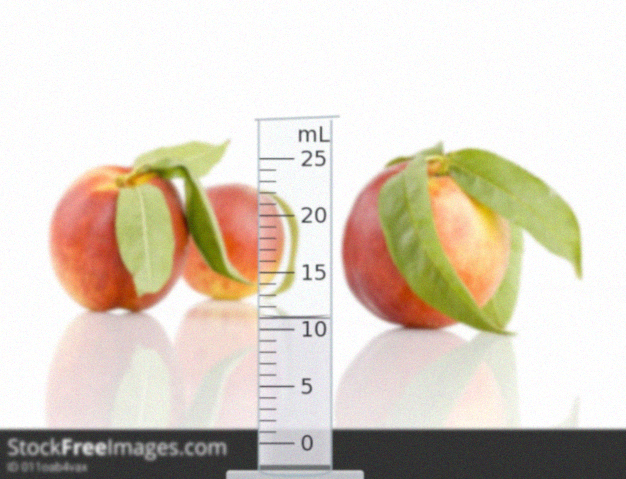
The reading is 11
